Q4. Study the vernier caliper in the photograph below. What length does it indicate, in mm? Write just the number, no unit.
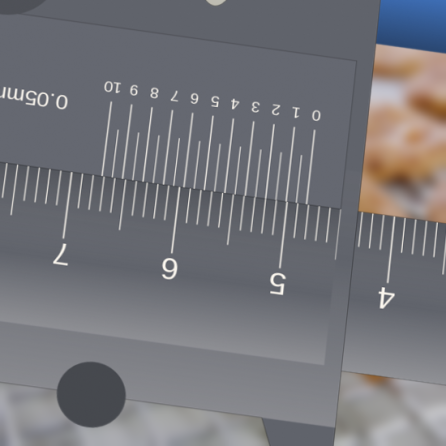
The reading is 48.2
